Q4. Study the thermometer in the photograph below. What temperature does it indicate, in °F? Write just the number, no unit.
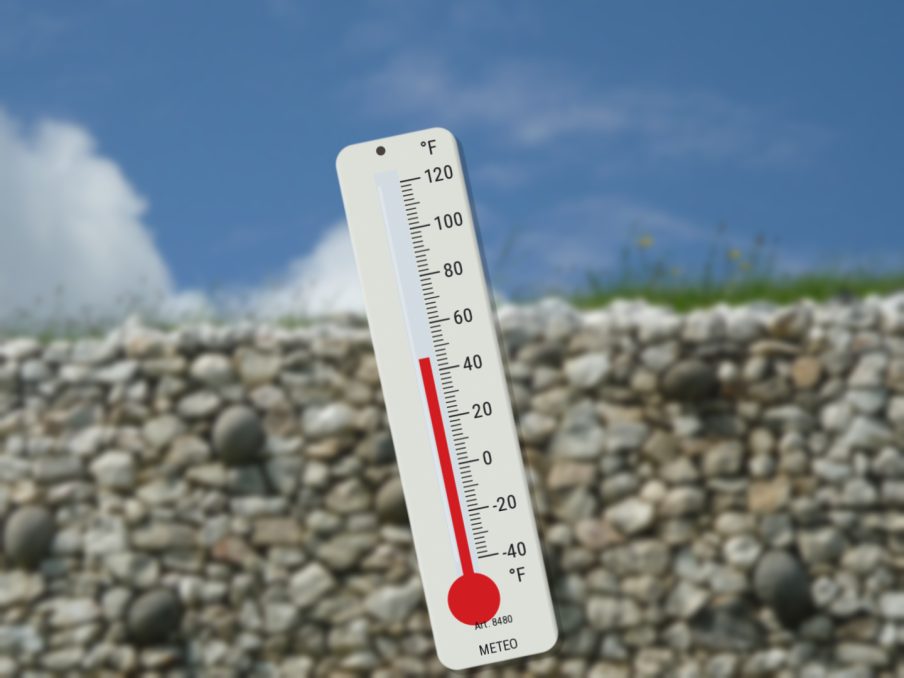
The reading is 46
